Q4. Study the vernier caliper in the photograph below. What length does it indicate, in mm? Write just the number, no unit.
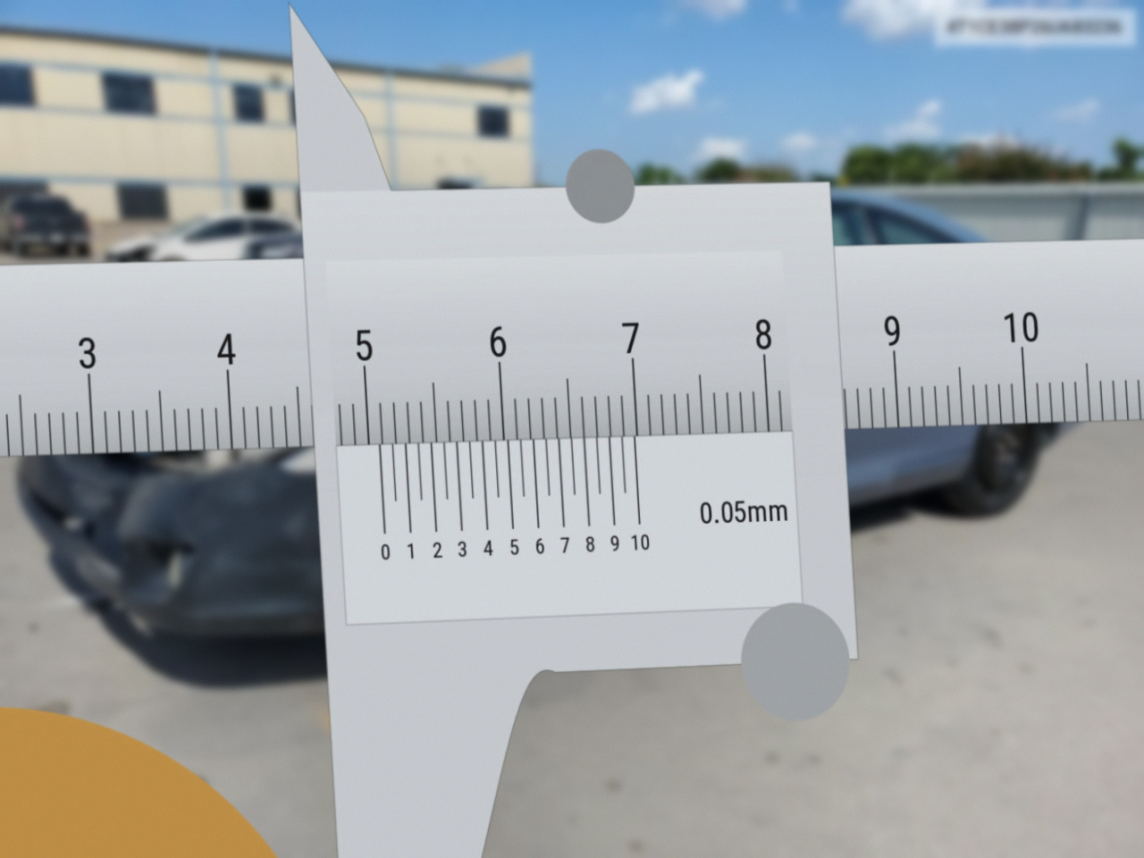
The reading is 50.8
